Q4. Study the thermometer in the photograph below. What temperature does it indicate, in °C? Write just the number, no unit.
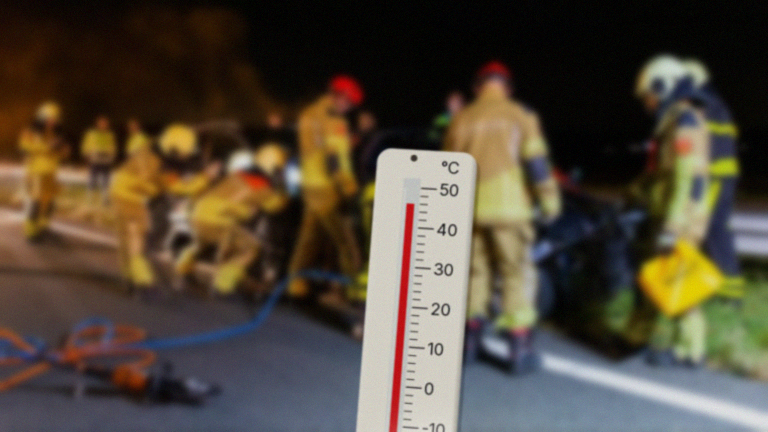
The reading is 46
